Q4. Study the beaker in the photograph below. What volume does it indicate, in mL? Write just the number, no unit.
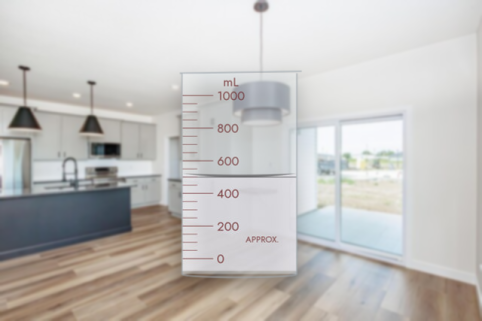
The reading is 500
